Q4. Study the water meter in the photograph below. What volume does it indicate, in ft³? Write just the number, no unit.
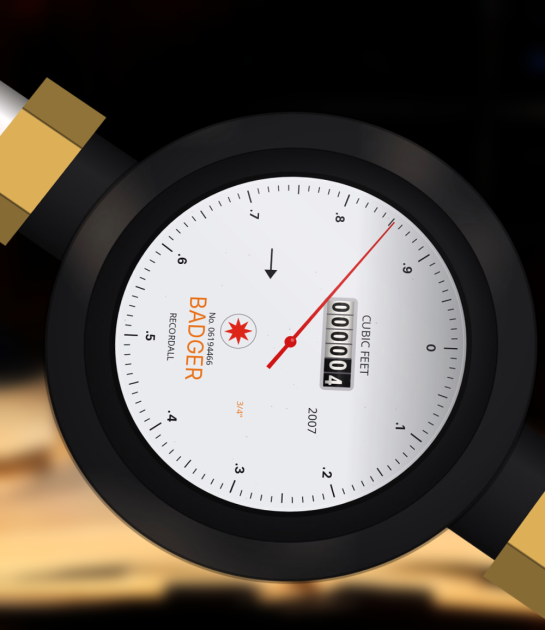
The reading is 3.85
